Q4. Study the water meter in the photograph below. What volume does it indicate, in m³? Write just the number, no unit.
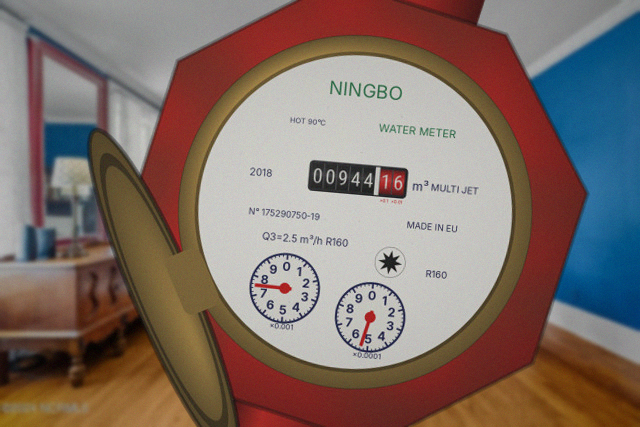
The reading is 944.1675
